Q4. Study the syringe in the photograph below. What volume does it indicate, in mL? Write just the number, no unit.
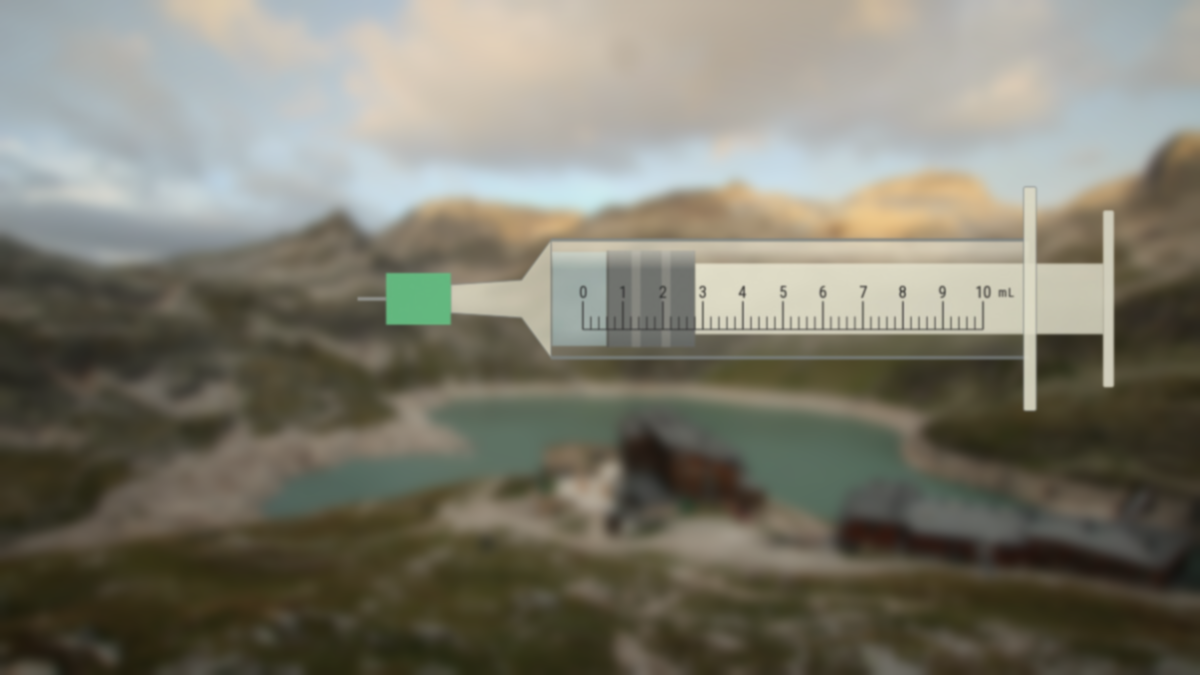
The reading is 0.6
